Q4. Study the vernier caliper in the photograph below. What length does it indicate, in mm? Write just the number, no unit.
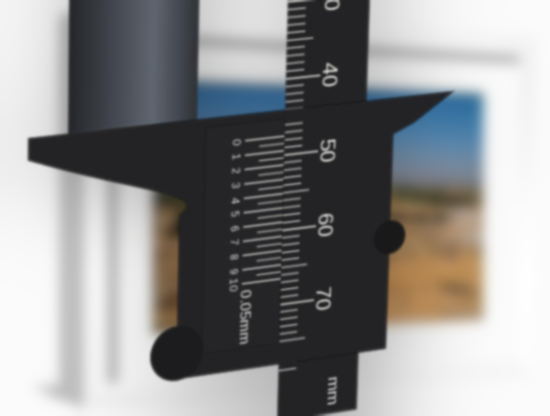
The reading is 47.5
